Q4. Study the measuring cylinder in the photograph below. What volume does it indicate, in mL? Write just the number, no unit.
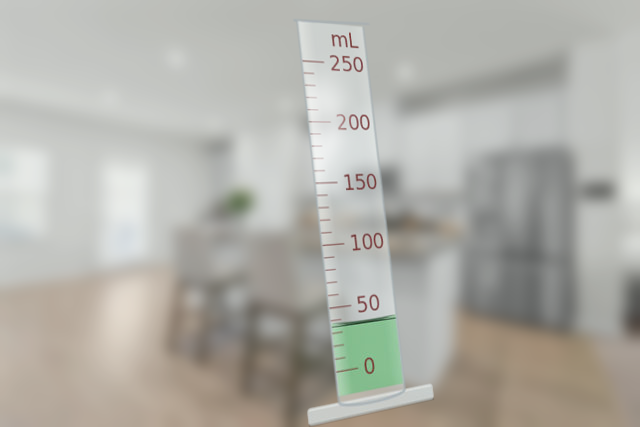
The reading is 35
